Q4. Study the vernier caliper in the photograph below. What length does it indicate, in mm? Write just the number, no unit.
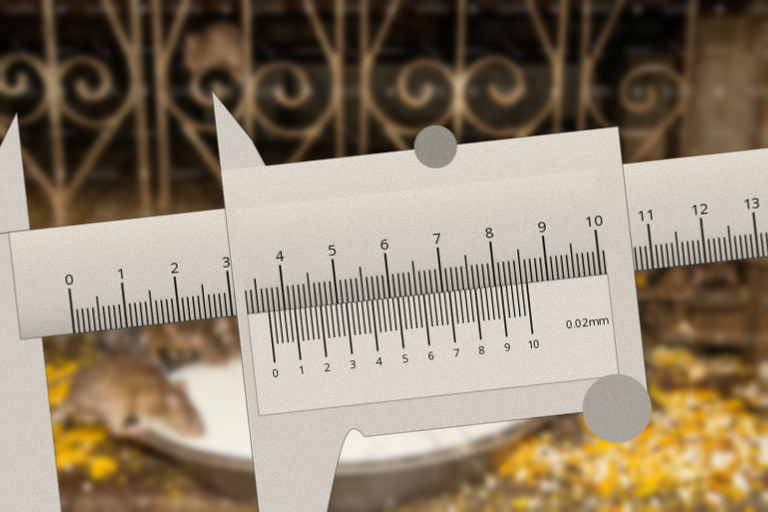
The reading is 37.0
